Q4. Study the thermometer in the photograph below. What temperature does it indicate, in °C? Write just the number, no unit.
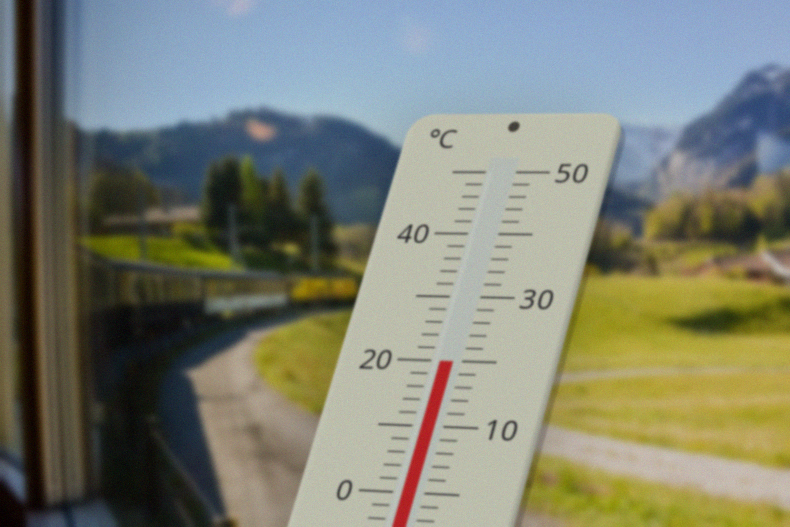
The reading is 20
